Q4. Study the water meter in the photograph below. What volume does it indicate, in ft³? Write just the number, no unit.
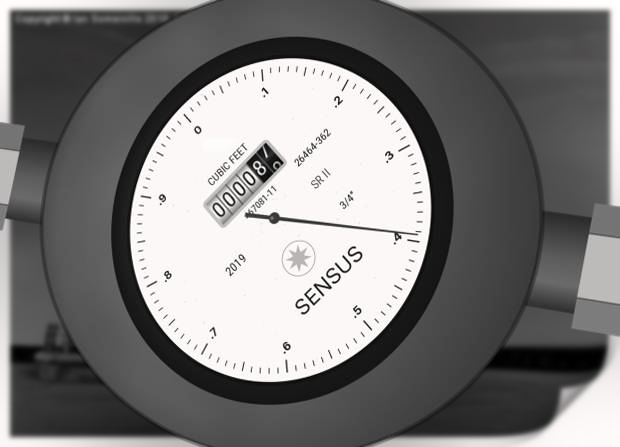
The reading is 87.39
